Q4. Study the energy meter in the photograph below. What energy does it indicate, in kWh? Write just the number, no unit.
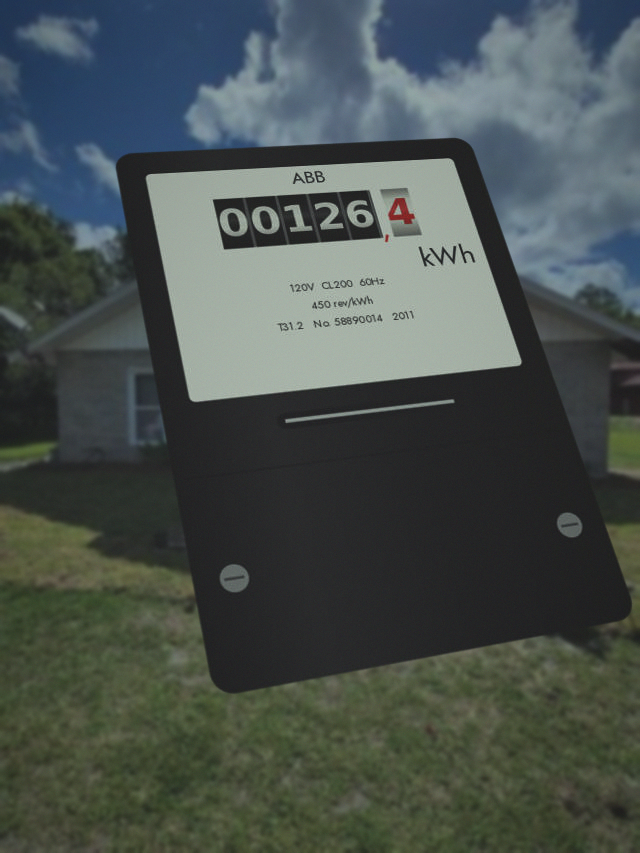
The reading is 126.4
